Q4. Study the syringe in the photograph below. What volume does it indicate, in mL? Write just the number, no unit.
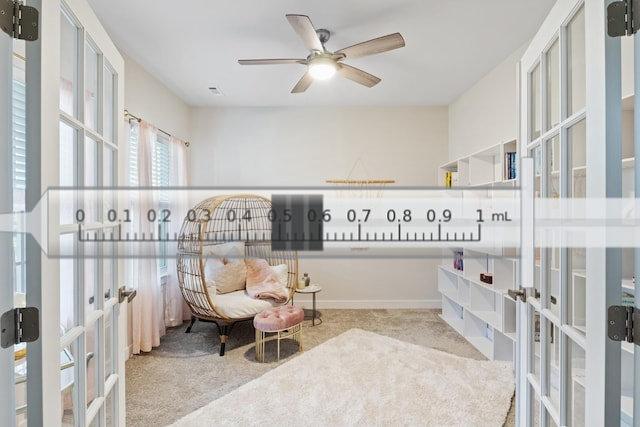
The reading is 0.48
